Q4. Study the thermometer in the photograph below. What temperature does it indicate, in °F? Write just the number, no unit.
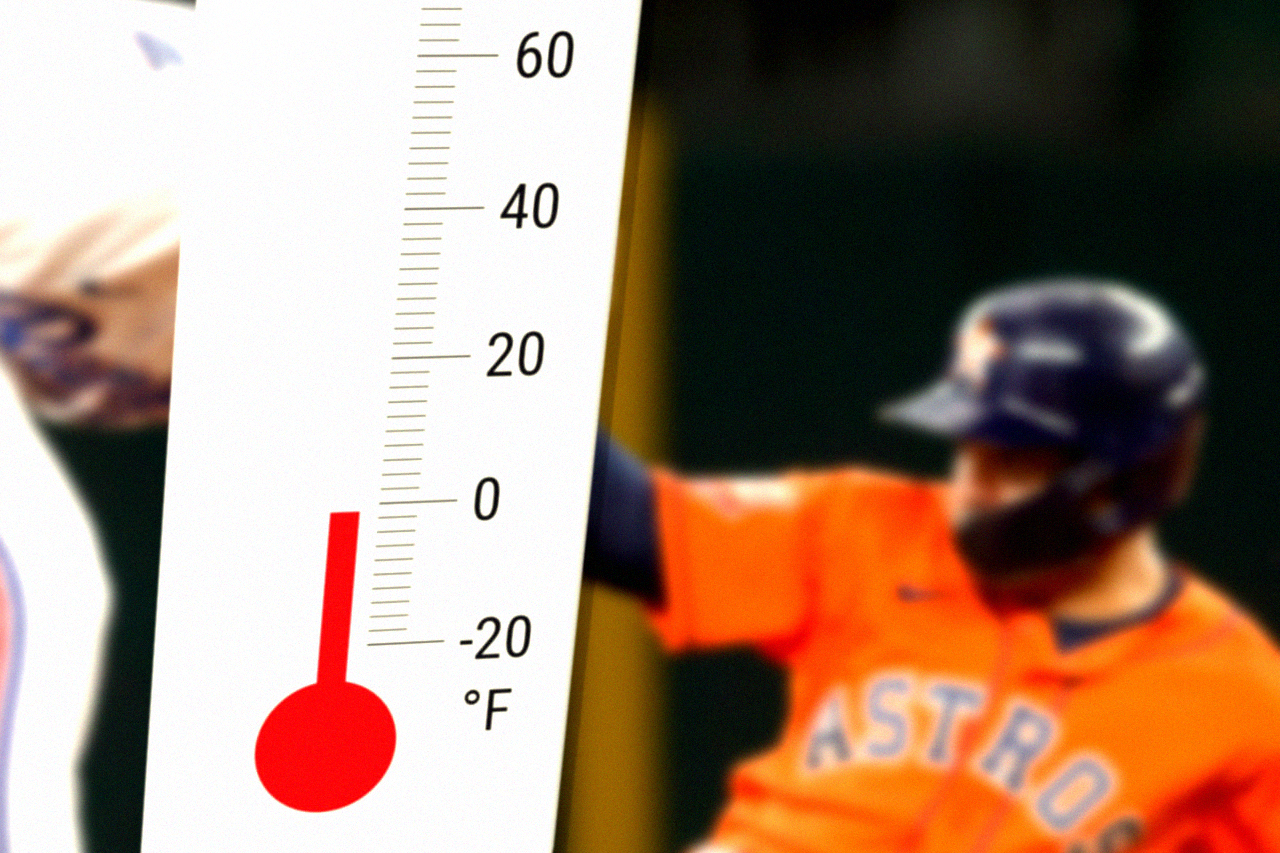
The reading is -1
